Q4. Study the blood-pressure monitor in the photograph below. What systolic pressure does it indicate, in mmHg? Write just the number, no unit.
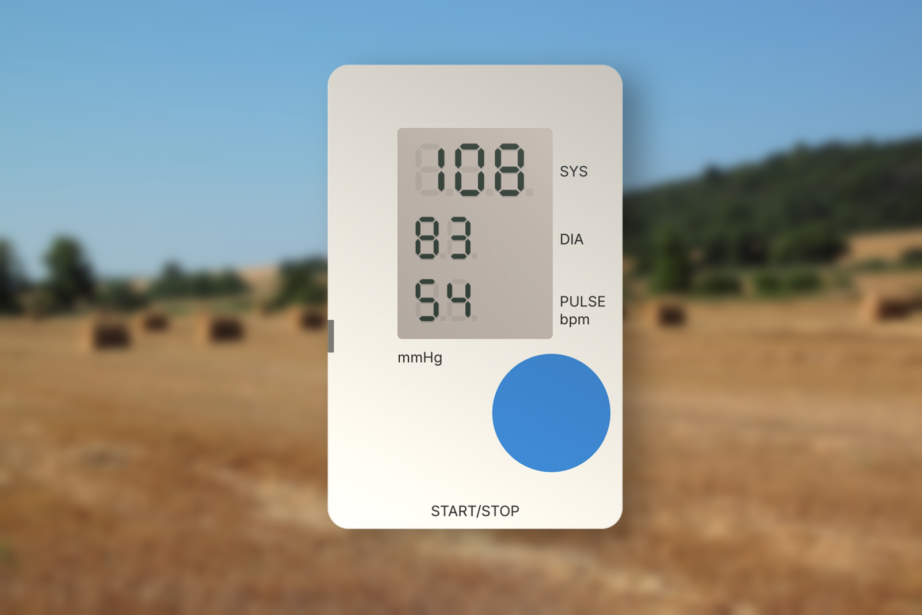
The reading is 108
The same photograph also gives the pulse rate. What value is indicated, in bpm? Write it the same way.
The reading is 54
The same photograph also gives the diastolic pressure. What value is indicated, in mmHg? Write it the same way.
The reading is 83
